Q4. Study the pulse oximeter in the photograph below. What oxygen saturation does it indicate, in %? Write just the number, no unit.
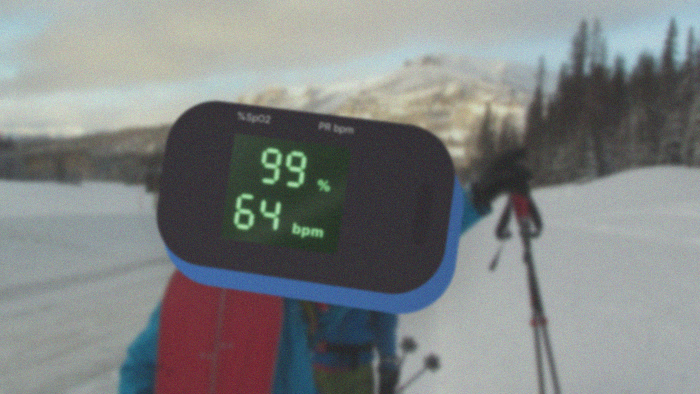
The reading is 99
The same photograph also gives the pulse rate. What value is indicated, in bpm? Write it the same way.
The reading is 64
